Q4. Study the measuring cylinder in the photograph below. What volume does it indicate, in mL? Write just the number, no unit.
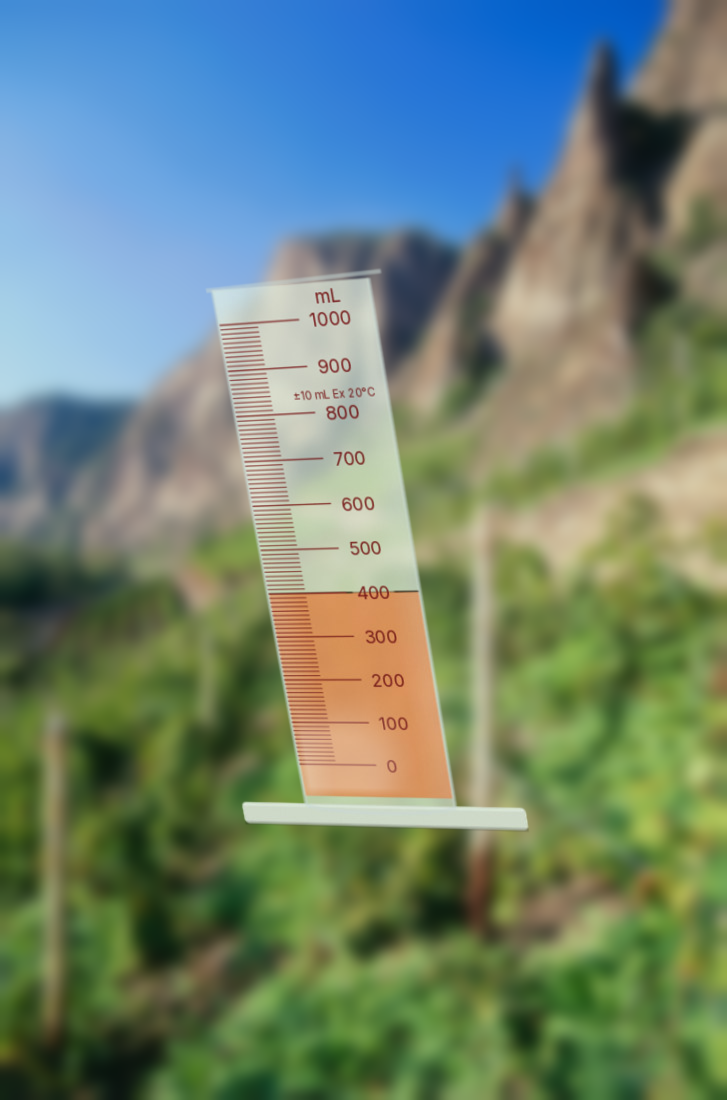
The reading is 400
